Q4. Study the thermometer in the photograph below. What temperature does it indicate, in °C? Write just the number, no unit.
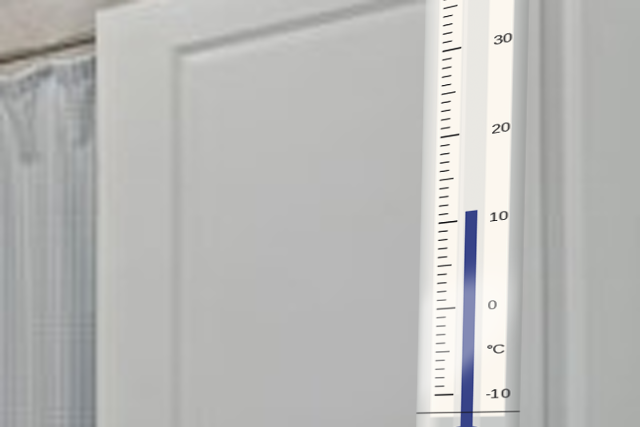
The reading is 11
